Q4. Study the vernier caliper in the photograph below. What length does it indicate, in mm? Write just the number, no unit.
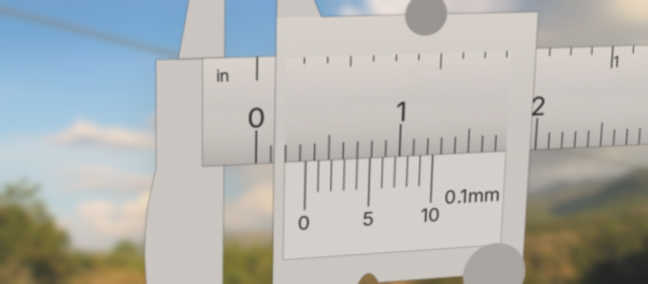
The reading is 3.4
